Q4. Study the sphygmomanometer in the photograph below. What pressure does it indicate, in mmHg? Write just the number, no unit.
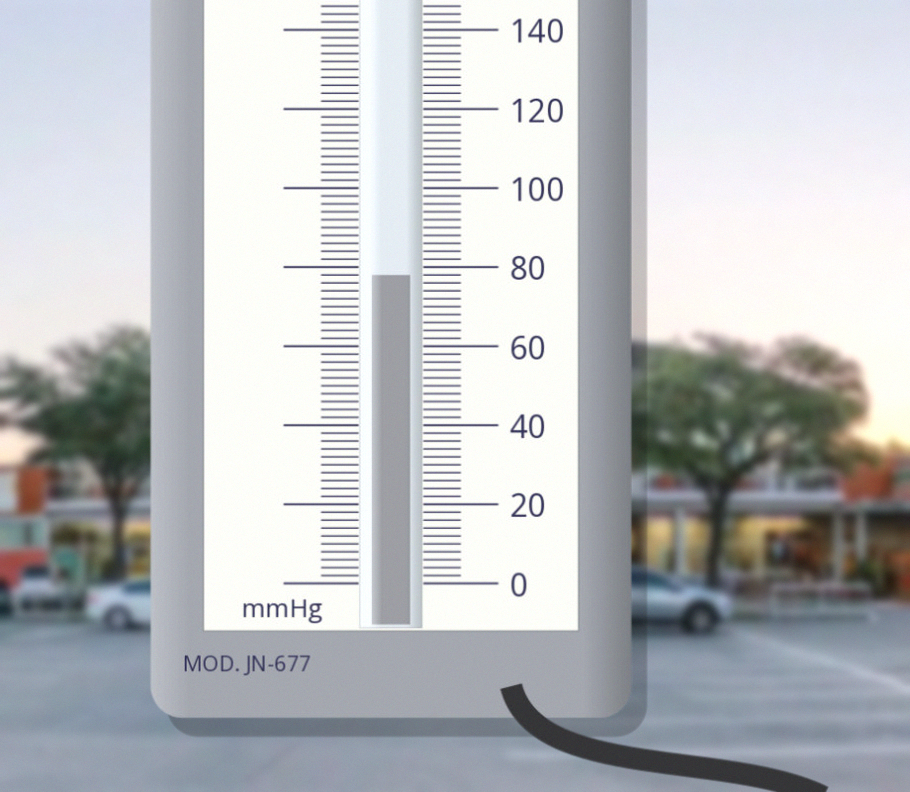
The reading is 78
